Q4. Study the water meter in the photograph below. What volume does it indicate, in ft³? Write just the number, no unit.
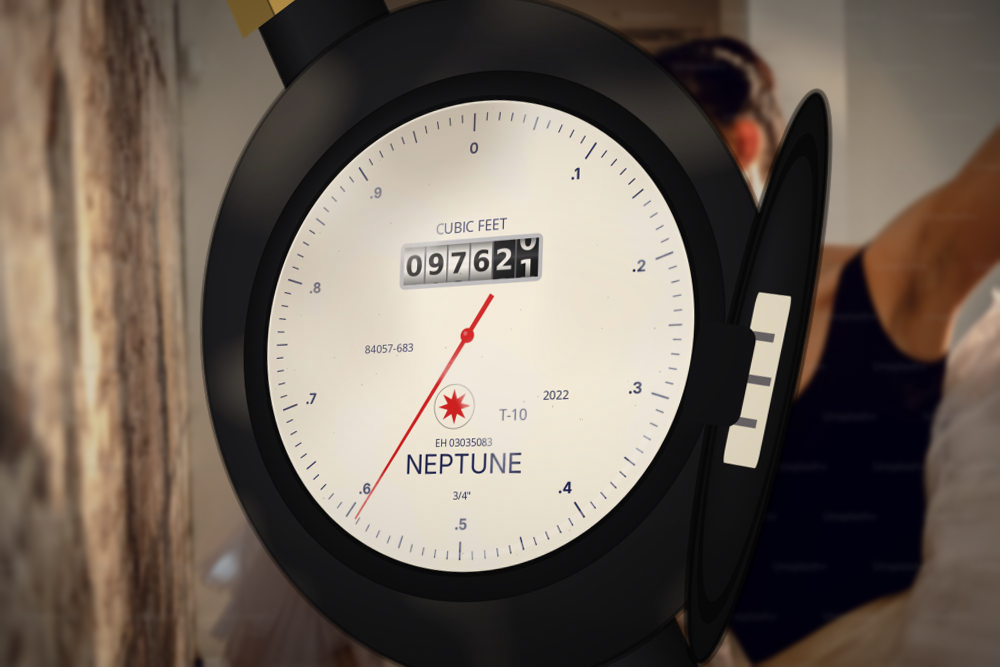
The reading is 97620.59
